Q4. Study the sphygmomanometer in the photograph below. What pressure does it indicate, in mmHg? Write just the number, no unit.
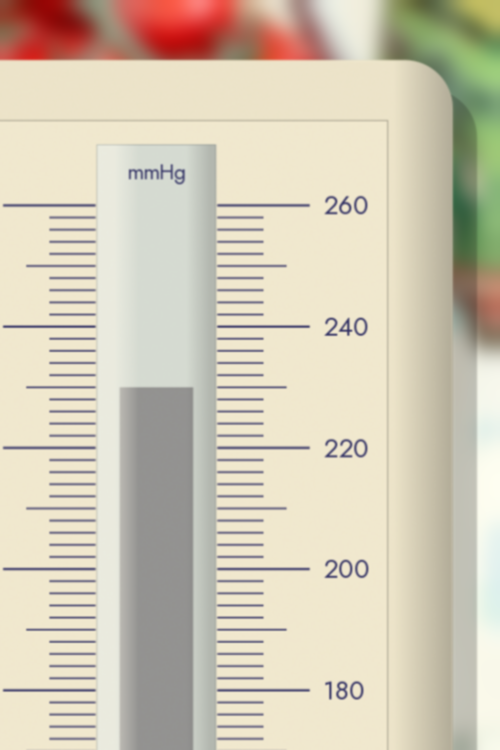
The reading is 230
